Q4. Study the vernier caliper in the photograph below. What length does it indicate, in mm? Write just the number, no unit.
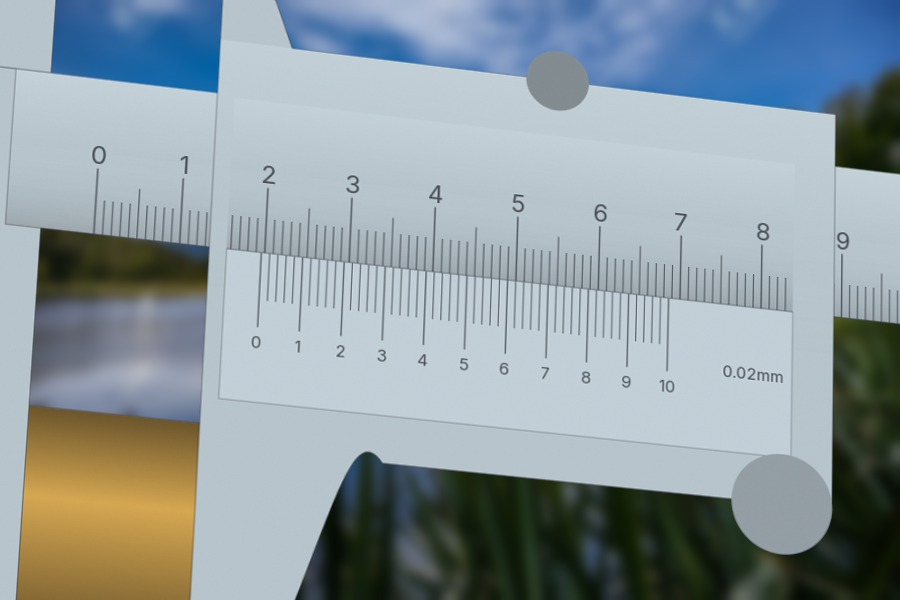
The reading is 19.6
